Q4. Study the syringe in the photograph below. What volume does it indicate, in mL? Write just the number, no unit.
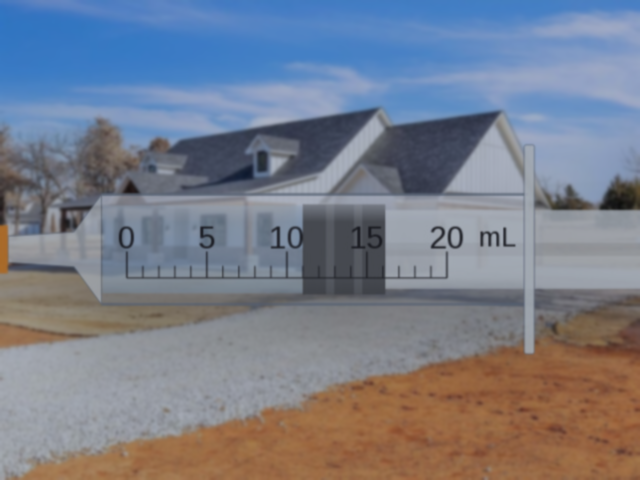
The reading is 11
